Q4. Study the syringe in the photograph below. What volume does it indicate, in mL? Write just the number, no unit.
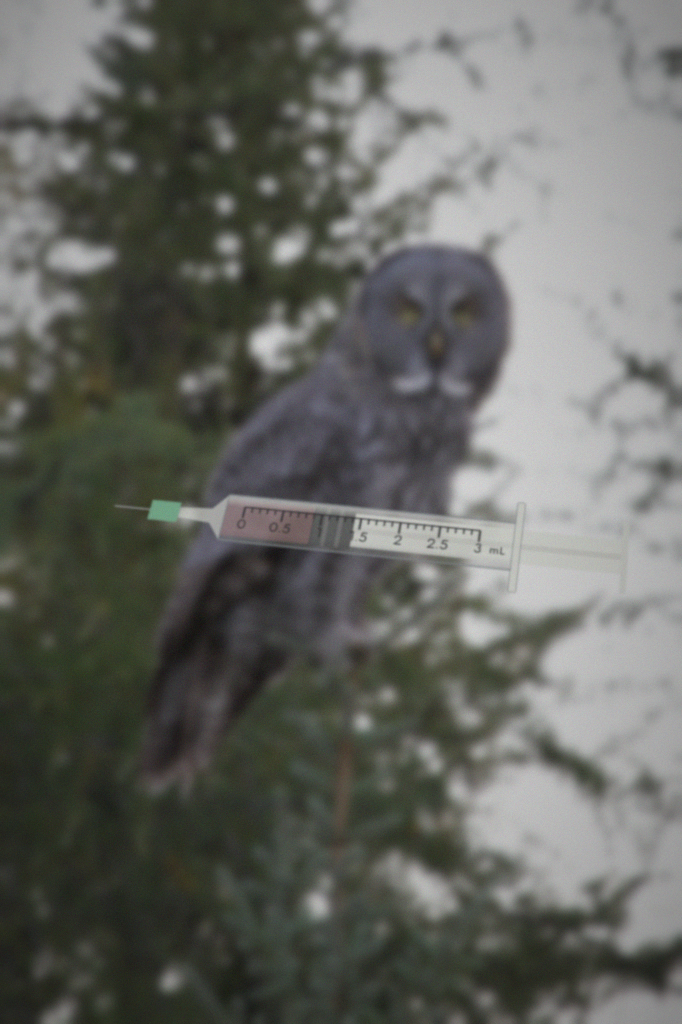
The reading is 0.9
